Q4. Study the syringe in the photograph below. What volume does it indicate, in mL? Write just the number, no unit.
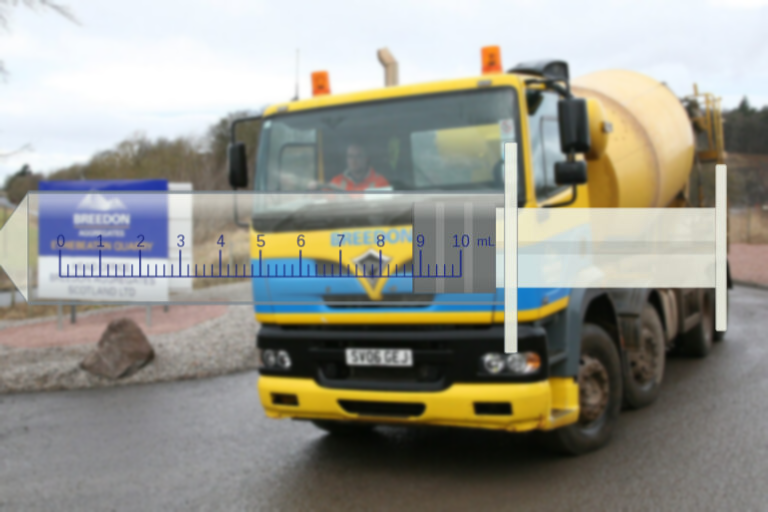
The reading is 8.8
